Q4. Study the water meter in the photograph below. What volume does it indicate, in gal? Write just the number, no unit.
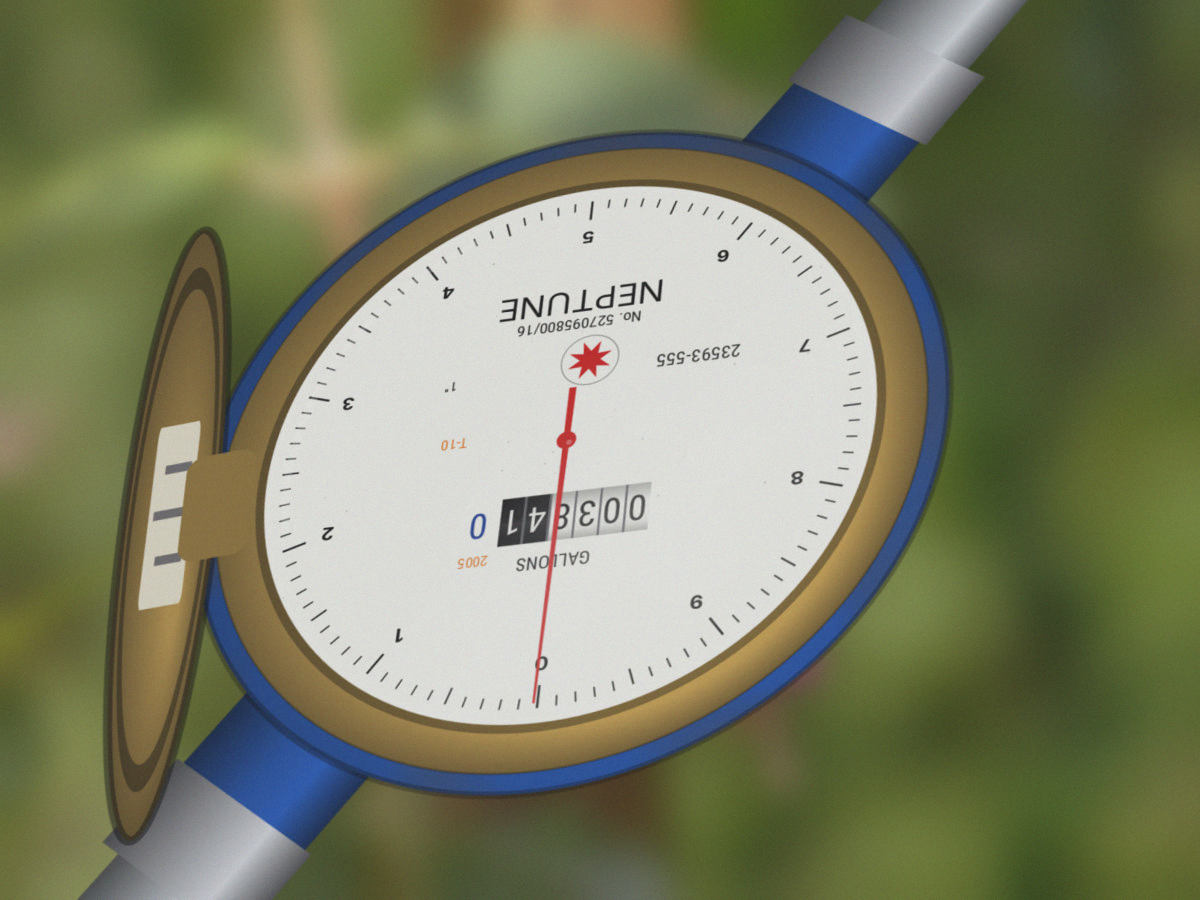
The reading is 38410.0
